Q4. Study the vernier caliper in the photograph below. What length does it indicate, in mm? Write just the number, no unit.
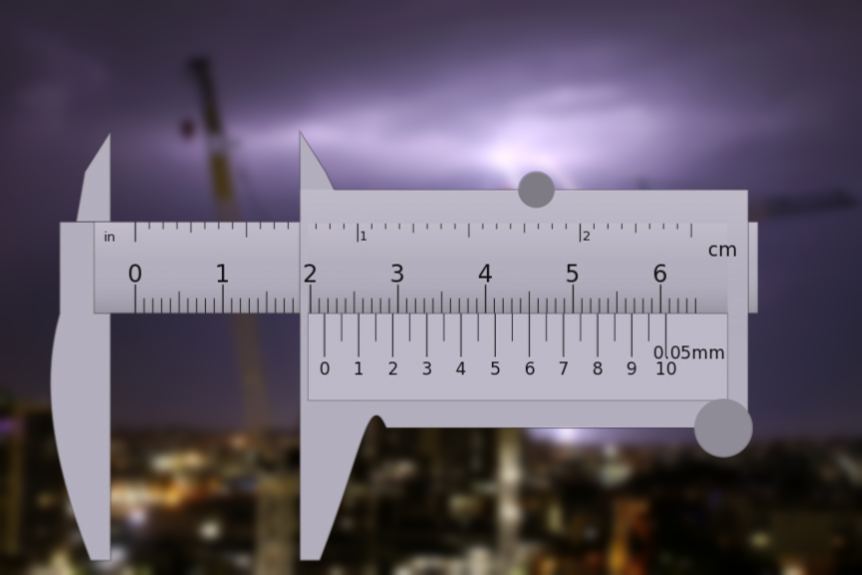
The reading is 21.6
